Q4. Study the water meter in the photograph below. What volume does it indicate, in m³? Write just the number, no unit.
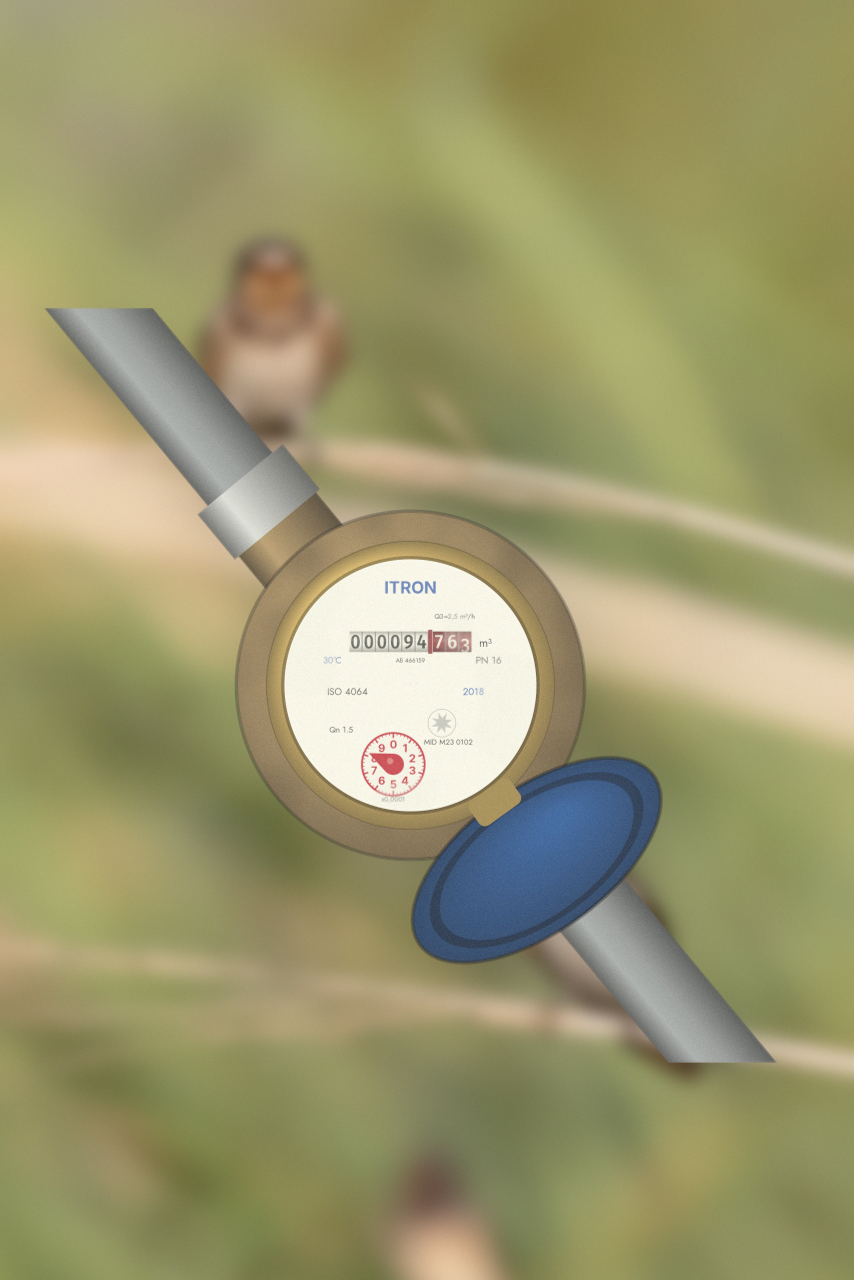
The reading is 94.7628
